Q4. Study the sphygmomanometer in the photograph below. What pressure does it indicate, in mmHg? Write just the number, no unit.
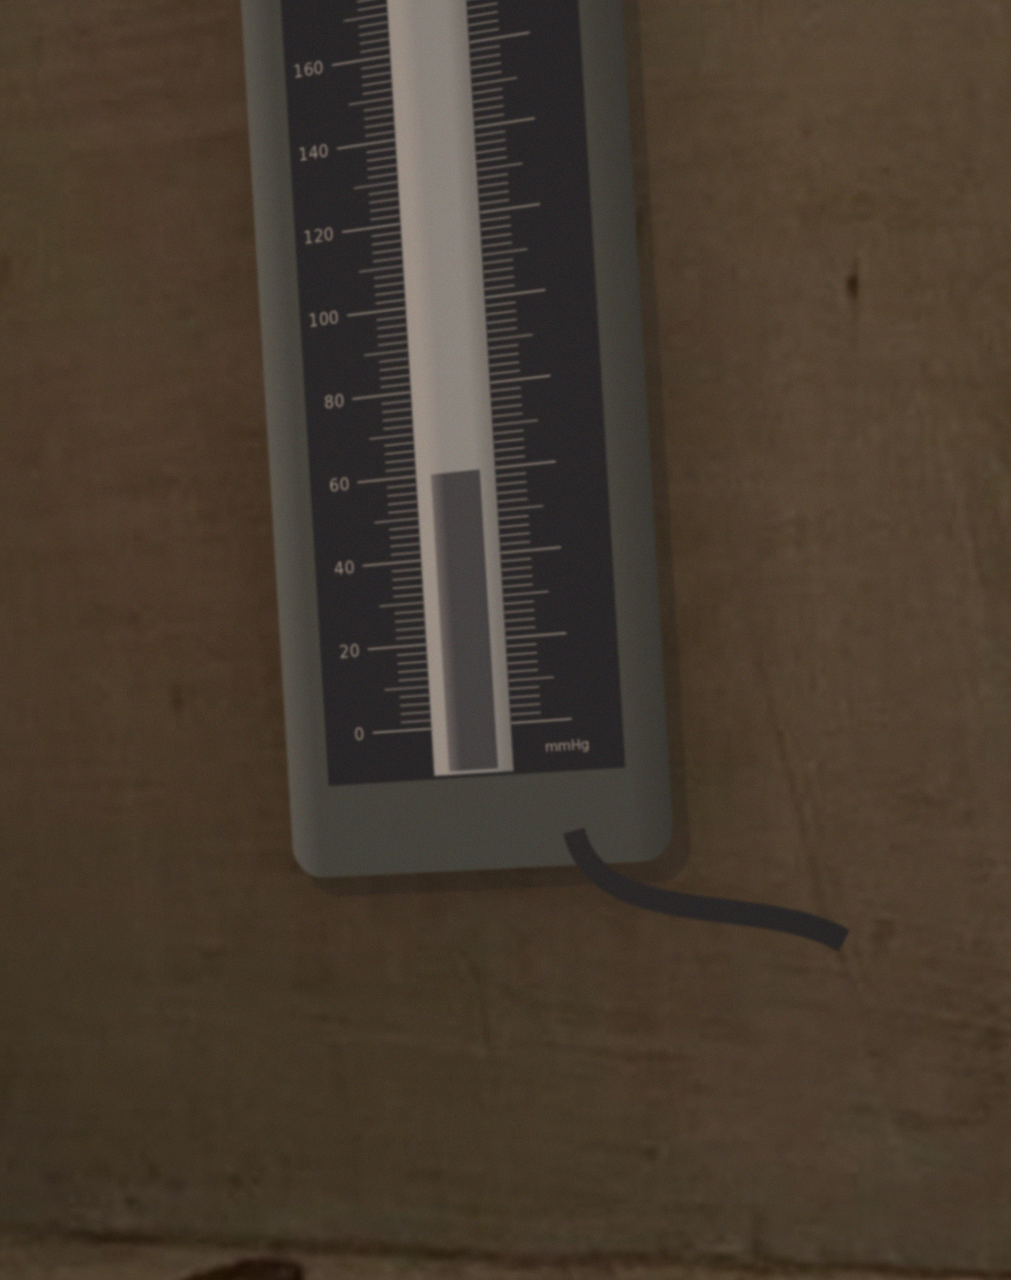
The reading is 60
